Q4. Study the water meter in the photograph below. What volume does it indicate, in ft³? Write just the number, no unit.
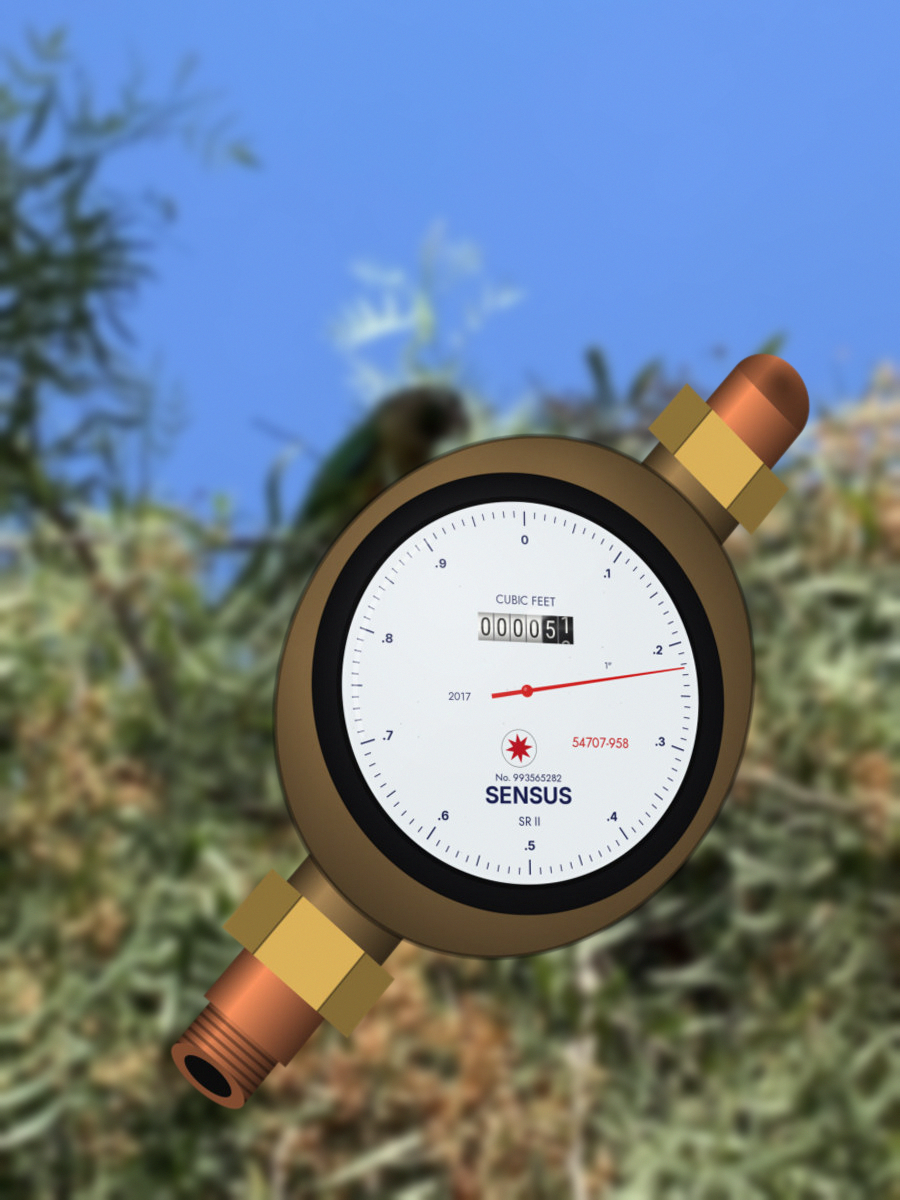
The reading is 51.22
